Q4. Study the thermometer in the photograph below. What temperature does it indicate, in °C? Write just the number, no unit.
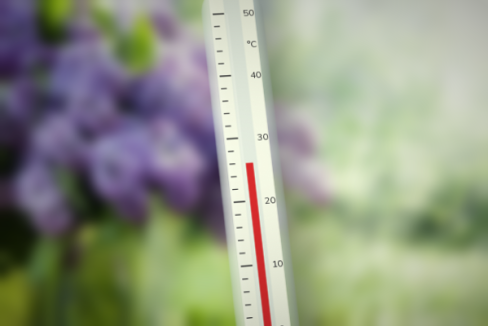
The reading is 26
